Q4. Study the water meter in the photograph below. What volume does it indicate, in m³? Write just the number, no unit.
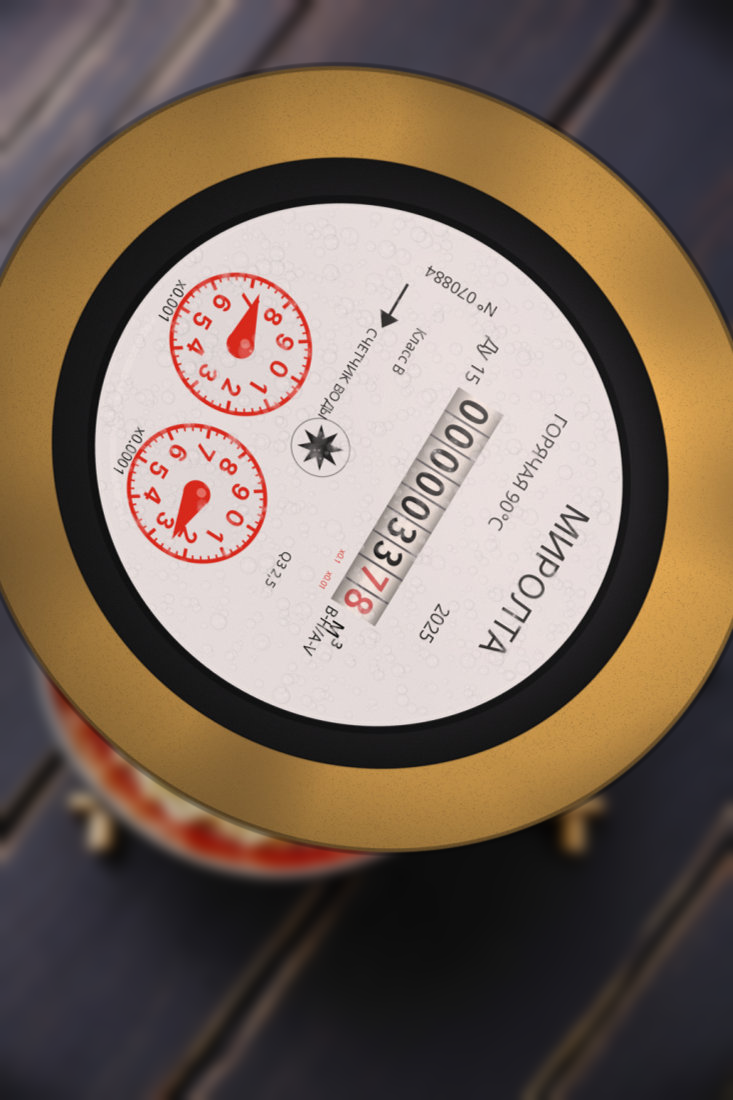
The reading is 33.7872
